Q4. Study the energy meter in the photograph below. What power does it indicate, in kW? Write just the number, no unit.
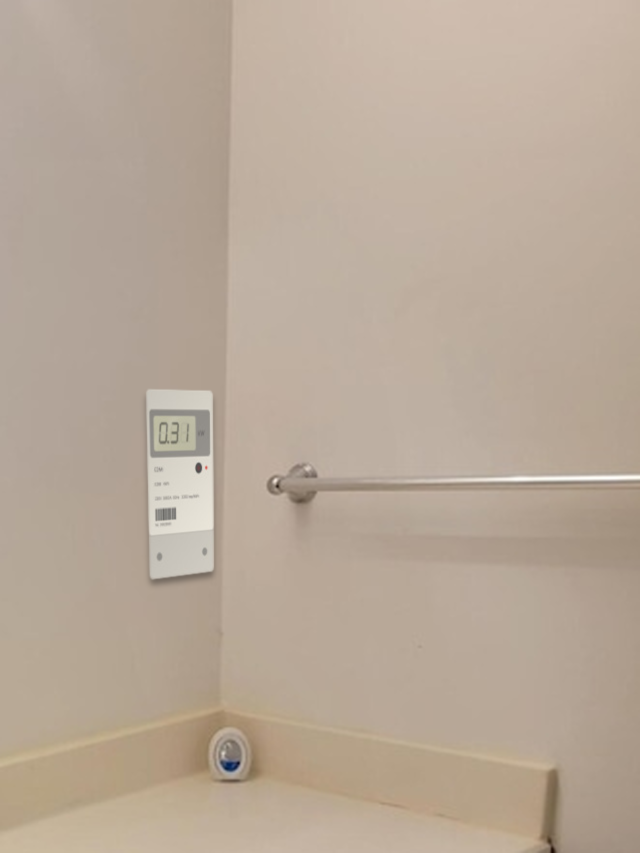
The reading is 0.31
